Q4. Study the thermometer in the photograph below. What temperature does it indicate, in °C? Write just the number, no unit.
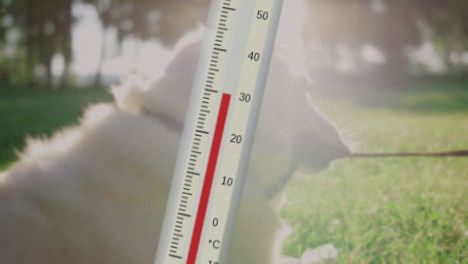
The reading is 30
